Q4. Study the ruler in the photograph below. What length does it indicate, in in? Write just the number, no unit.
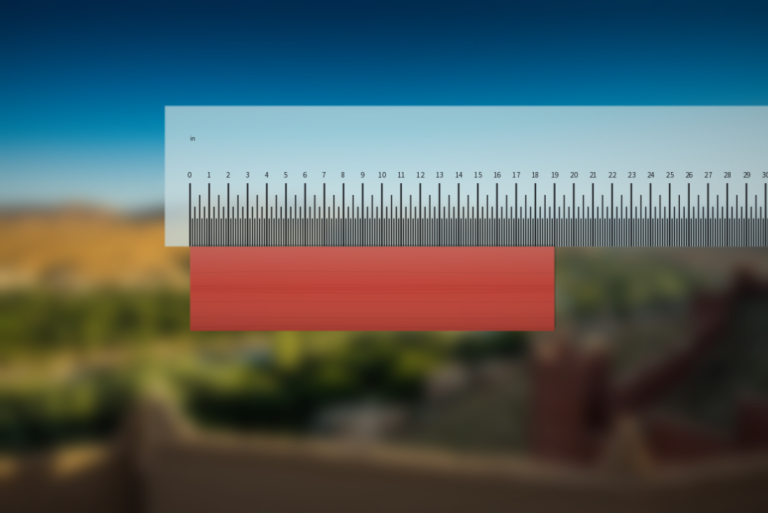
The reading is 19
